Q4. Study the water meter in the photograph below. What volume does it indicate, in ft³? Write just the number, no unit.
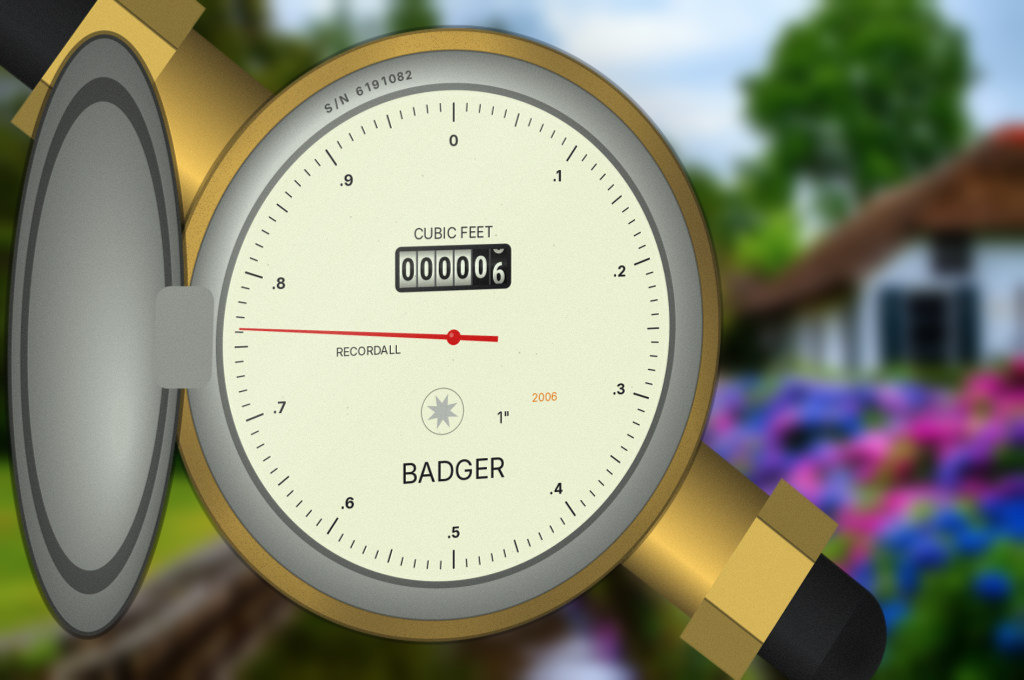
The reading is 5.76
